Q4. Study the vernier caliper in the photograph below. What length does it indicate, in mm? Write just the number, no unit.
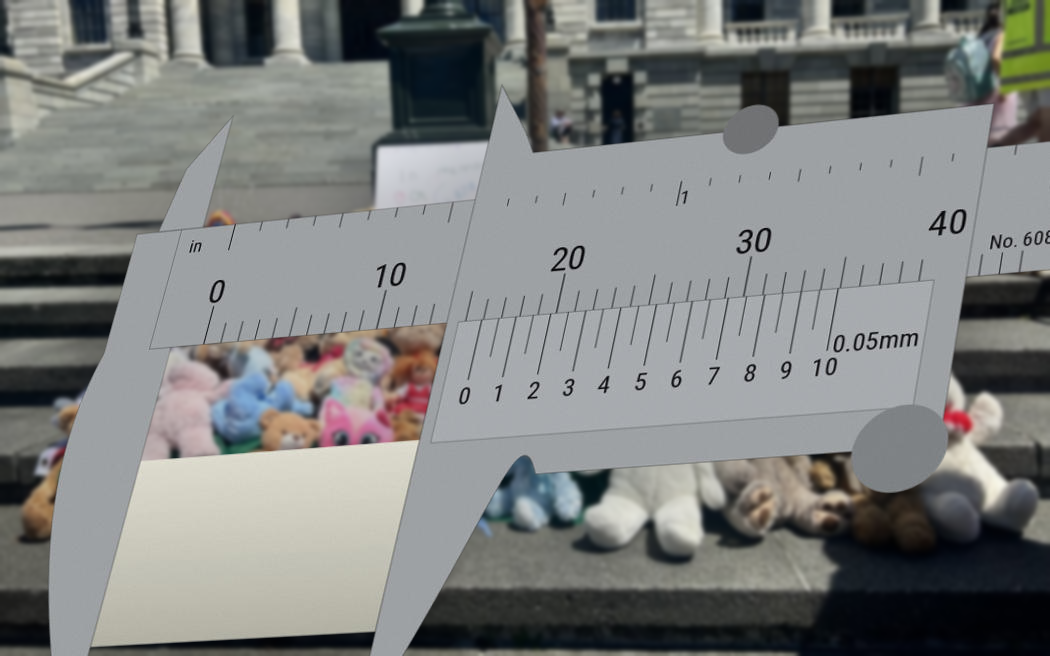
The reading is 15.9
